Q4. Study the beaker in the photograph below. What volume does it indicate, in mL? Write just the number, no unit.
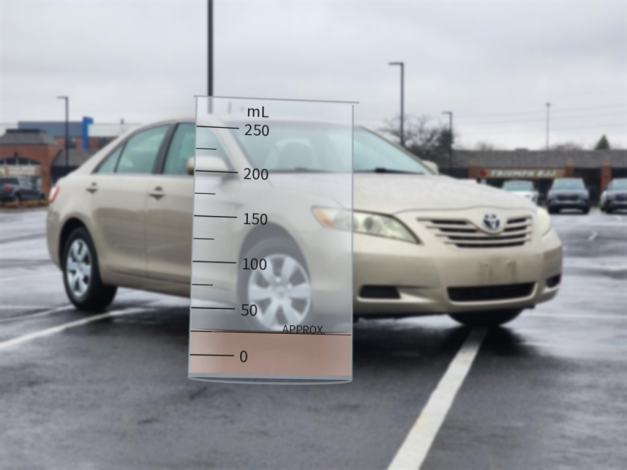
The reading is 25
